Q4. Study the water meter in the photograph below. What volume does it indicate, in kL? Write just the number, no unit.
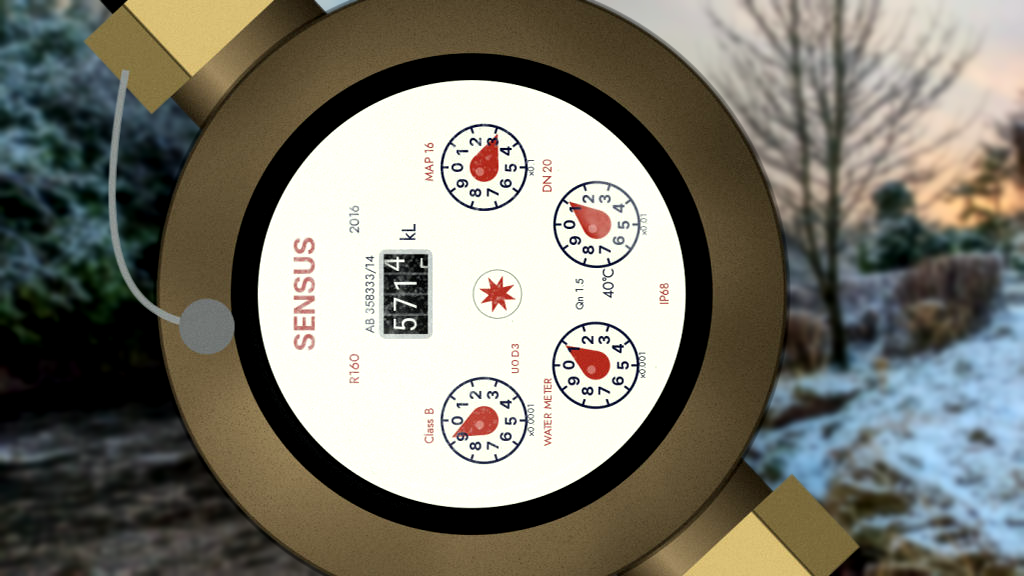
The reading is 5714.3109
